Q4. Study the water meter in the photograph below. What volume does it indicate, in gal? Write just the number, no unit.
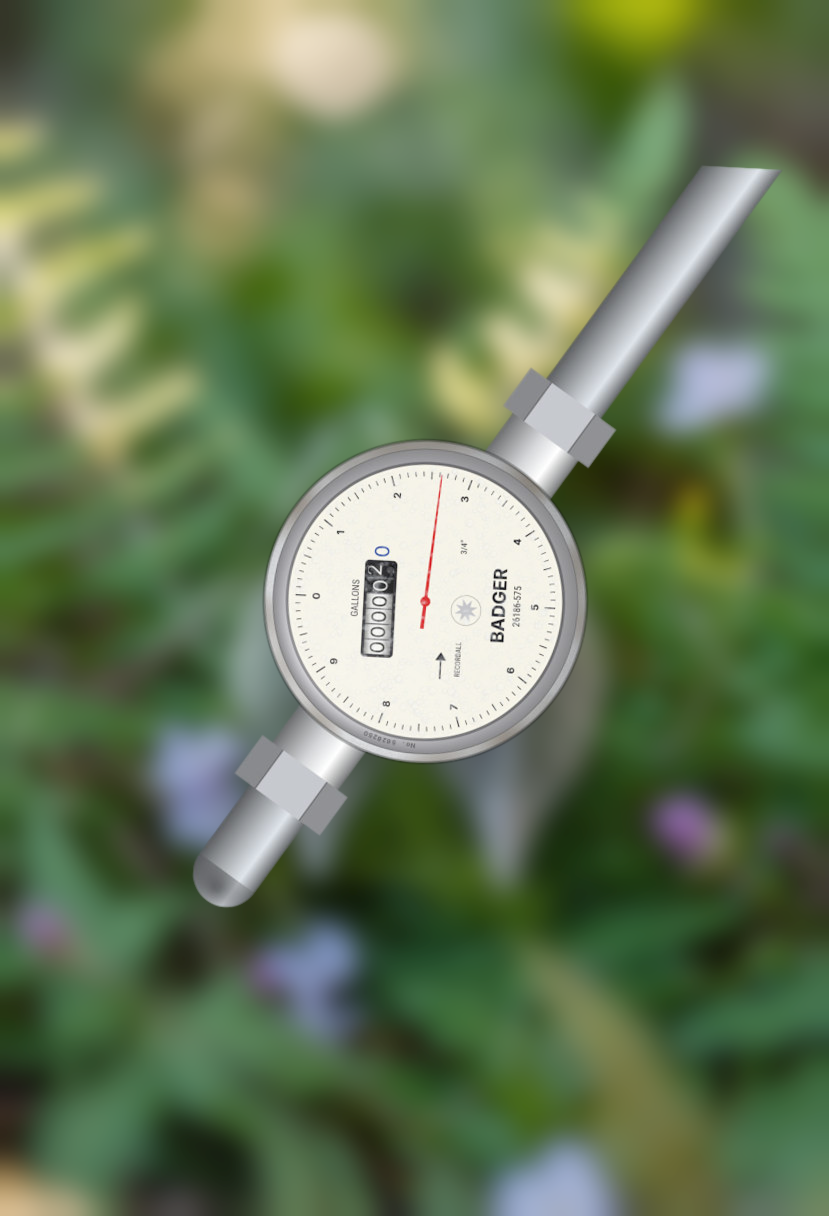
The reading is 22.6
